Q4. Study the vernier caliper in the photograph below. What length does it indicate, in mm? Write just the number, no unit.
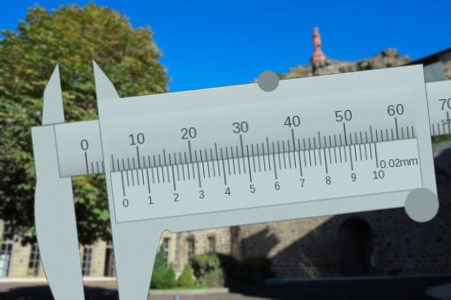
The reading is 6.5
